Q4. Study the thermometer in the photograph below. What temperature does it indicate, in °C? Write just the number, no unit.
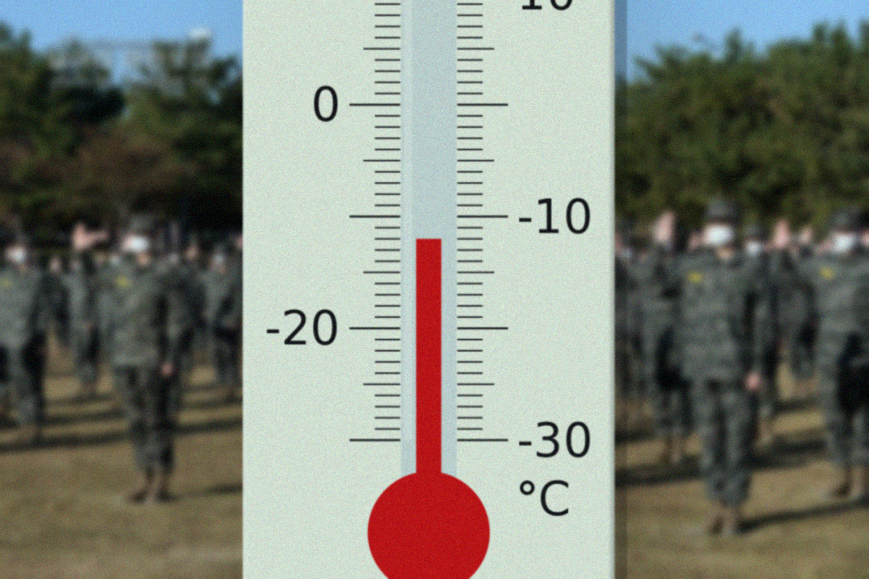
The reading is -12
